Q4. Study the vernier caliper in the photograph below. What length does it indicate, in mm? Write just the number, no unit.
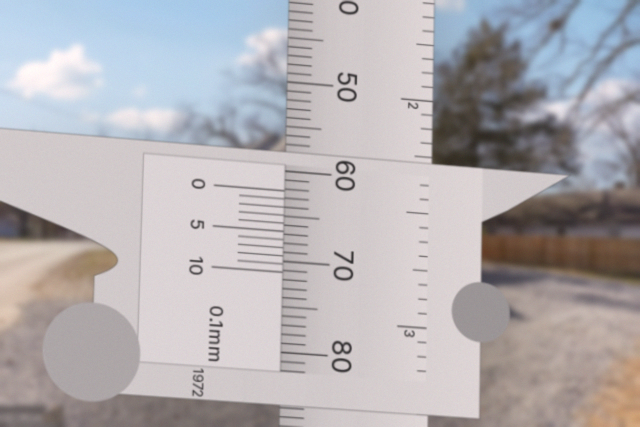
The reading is 62.2
